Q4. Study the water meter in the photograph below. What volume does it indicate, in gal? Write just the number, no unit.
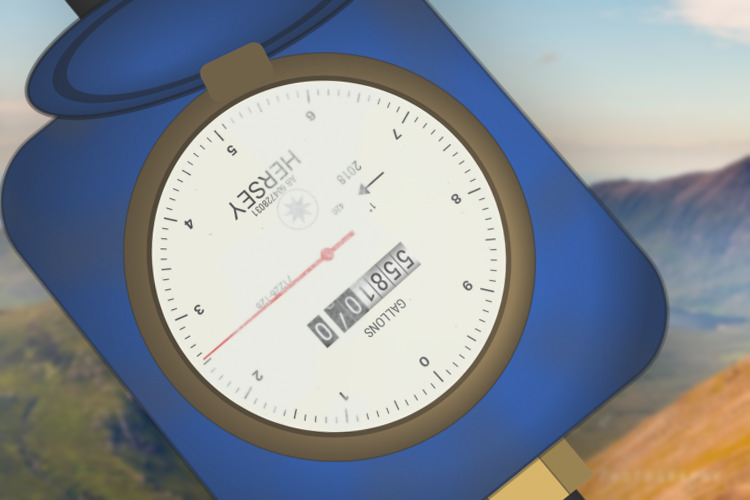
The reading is 5581072.5
